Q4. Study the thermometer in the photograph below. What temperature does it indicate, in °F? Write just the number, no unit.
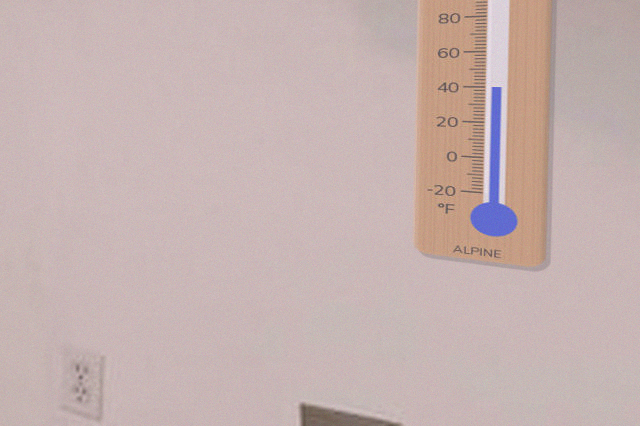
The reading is 40
